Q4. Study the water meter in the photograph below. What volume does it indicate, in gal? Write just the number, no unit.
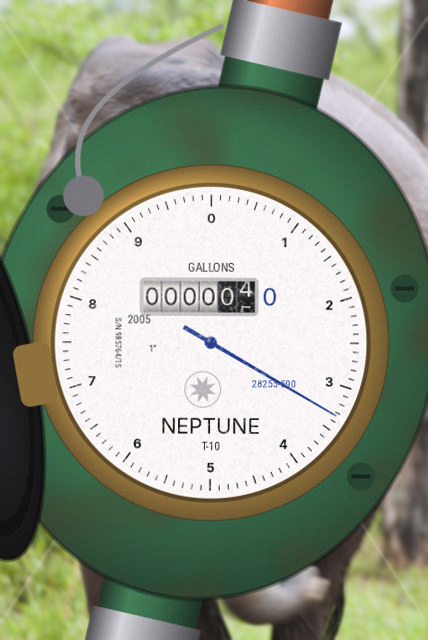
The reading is 43.3
